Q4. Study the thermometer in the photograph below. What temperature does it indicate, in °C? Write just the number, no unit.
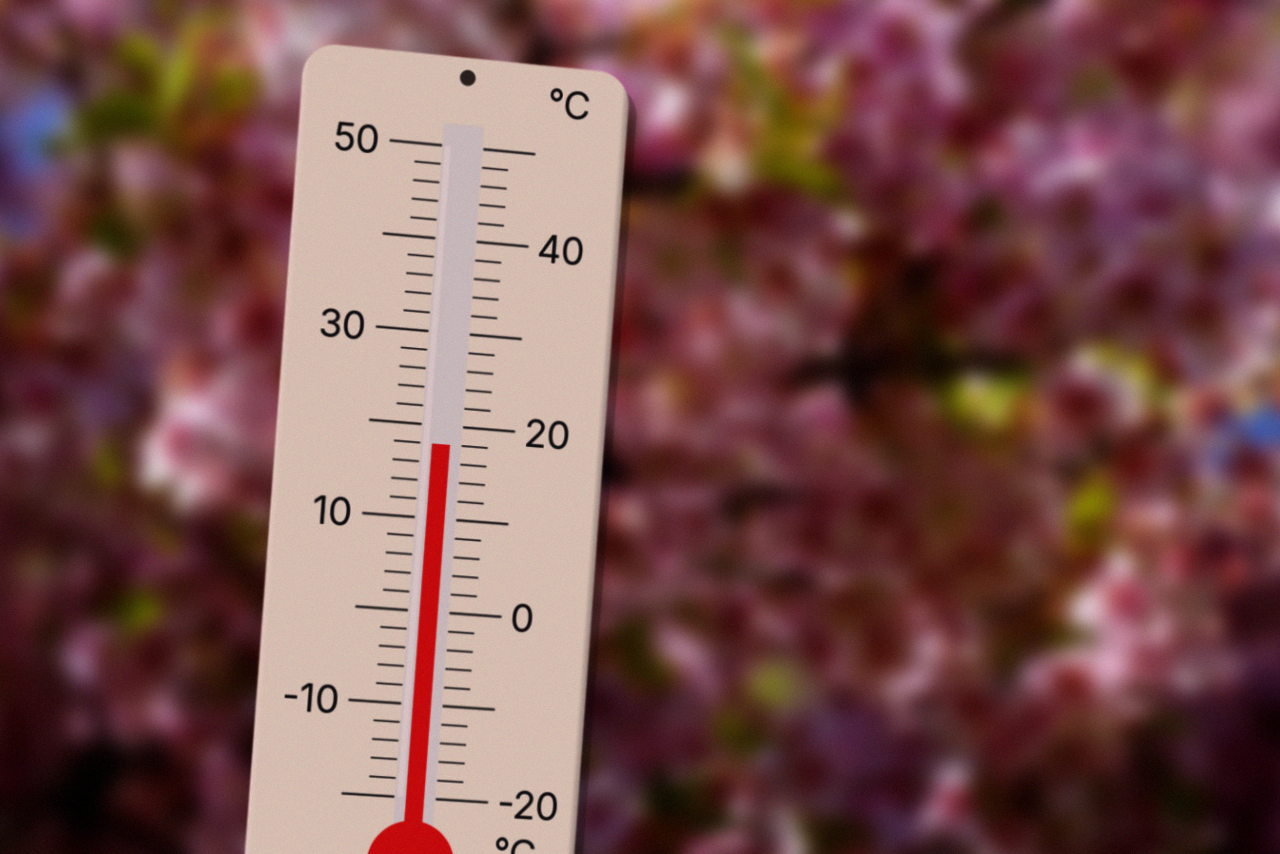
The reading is 18
